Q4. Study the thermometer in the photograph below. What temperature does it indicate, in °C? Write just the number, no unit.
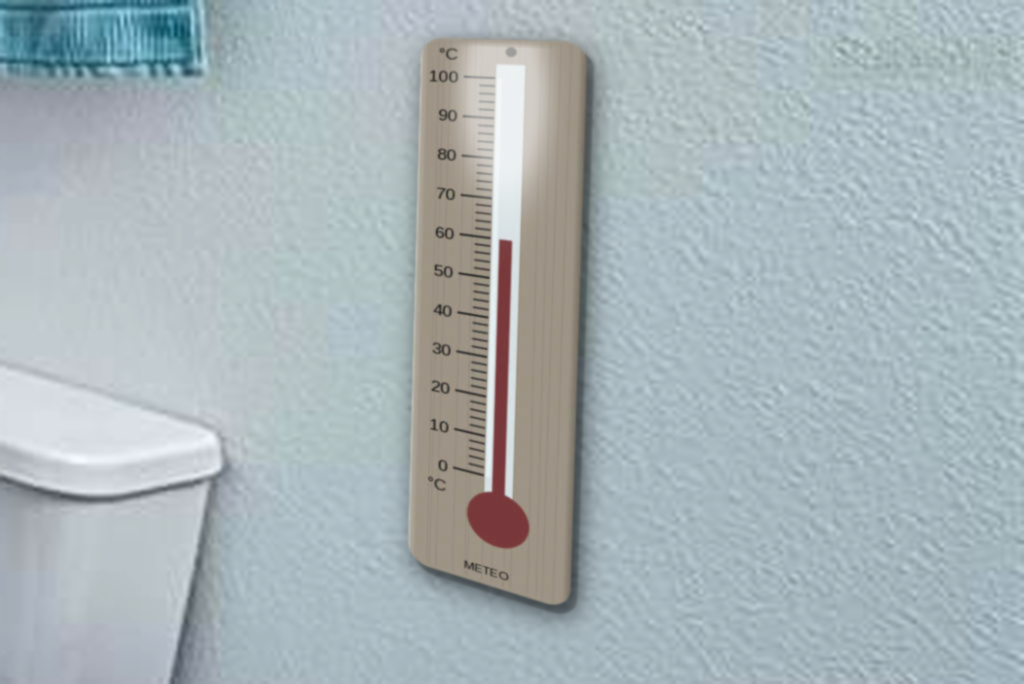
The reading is 60
